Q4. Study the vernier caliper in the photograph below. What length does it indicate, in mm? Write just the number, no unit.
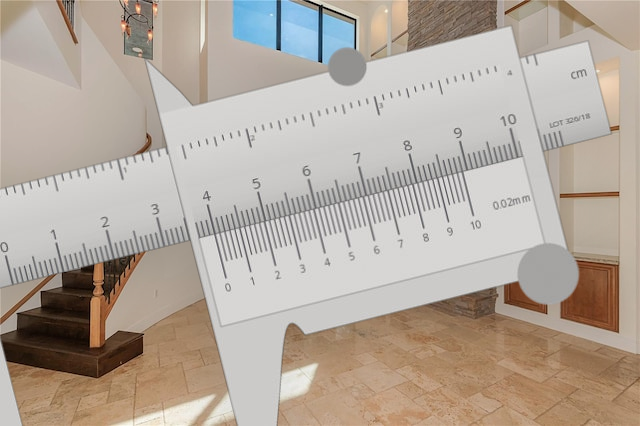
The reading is 40.0
